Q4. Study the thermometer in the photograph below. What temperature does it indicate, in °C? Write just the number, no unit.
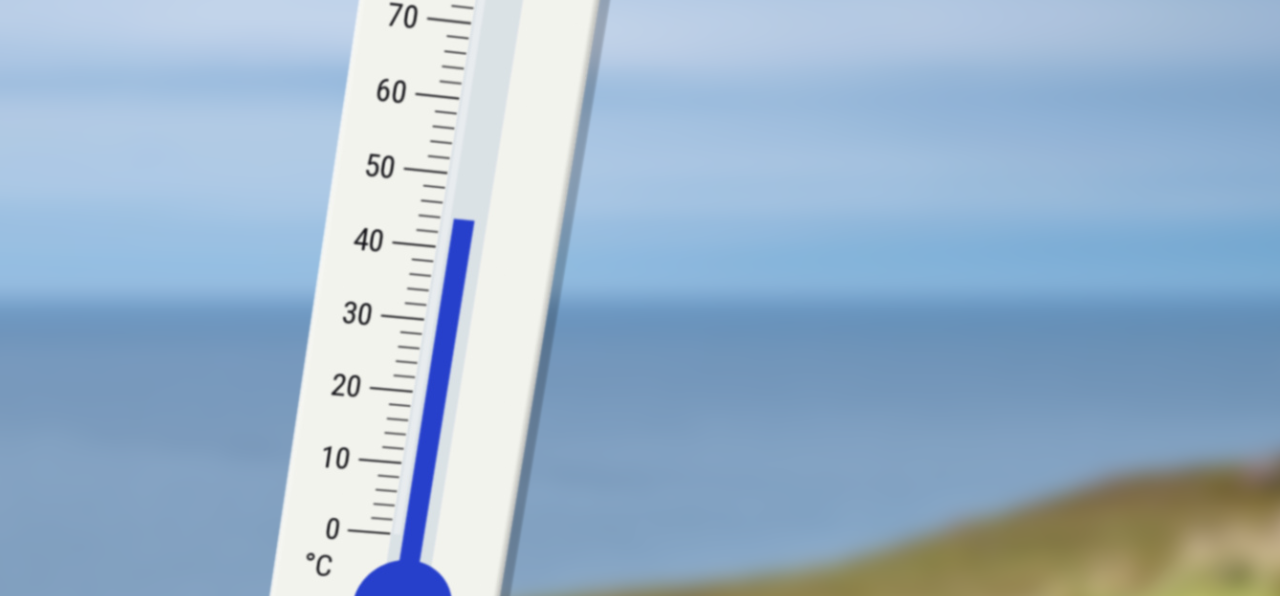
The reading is 44
